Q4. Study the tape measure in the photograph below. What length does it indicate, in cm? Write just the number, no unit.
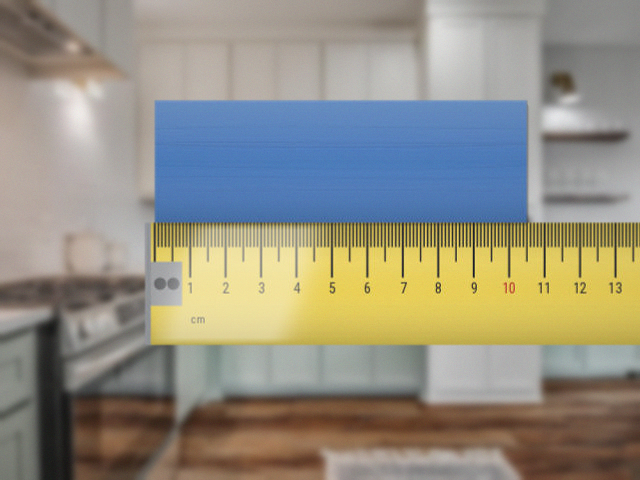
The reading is 10.5
